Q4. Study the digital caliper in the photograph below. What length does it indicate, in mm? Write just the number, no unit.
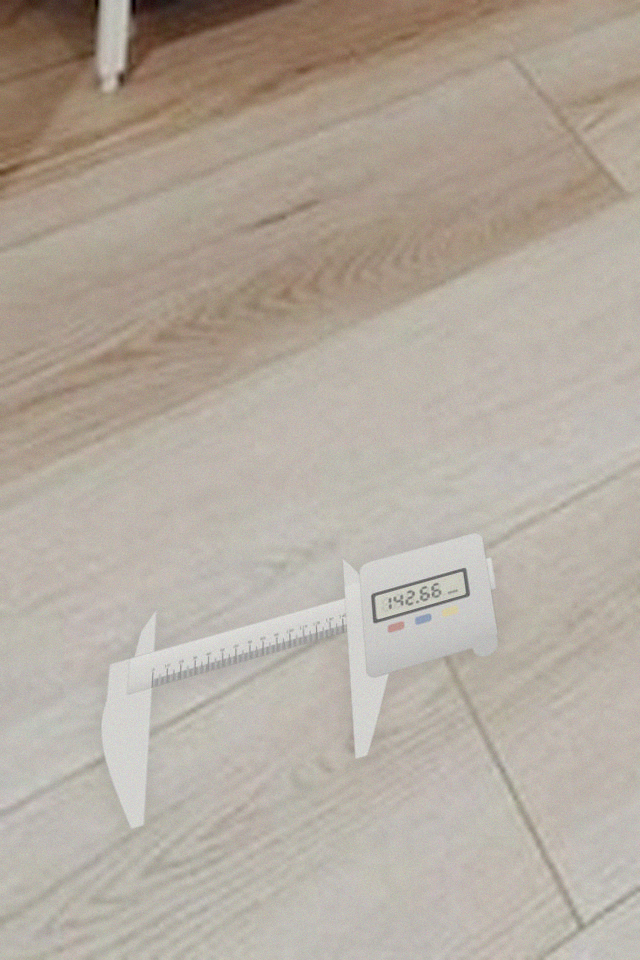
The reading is 142.66
